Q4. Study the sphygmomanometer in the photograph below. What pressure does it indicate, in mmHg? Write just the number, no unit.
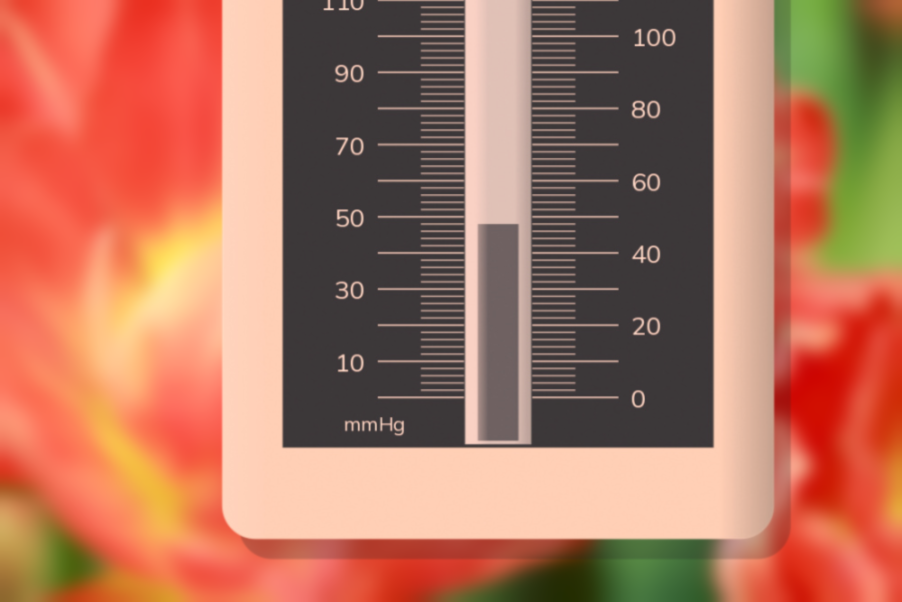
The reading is 48
